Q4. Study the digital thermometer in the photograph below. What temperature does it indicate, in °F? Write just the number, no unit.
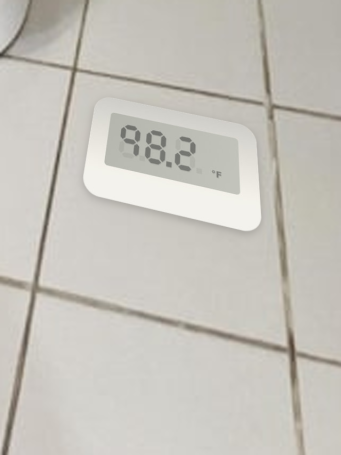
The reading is 98.2
